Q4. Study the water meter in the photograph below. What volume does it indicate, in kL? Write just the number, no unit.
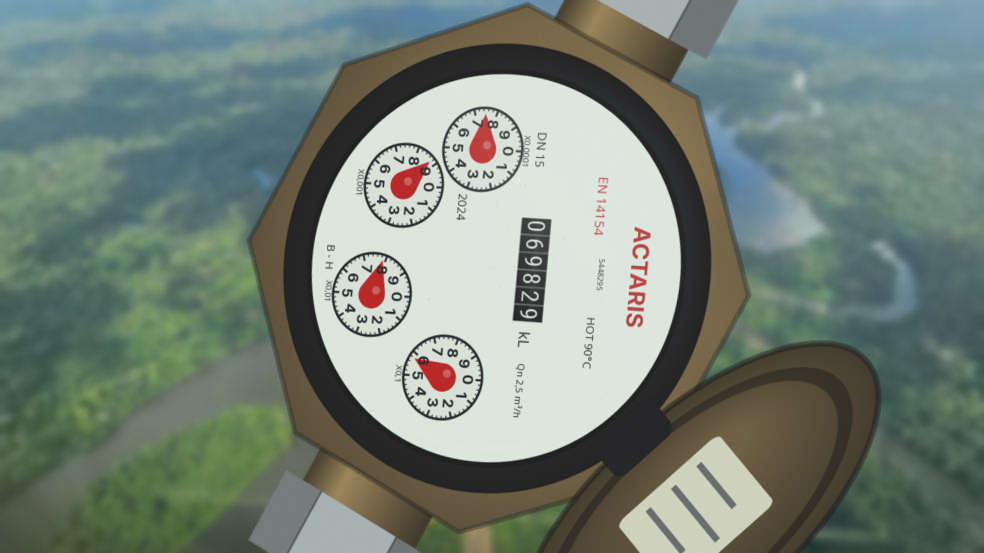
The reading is 69829.5787
